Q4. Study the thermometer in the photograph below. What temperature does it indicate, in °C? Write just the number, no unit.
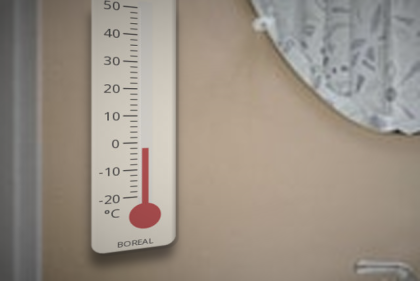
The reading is -2
